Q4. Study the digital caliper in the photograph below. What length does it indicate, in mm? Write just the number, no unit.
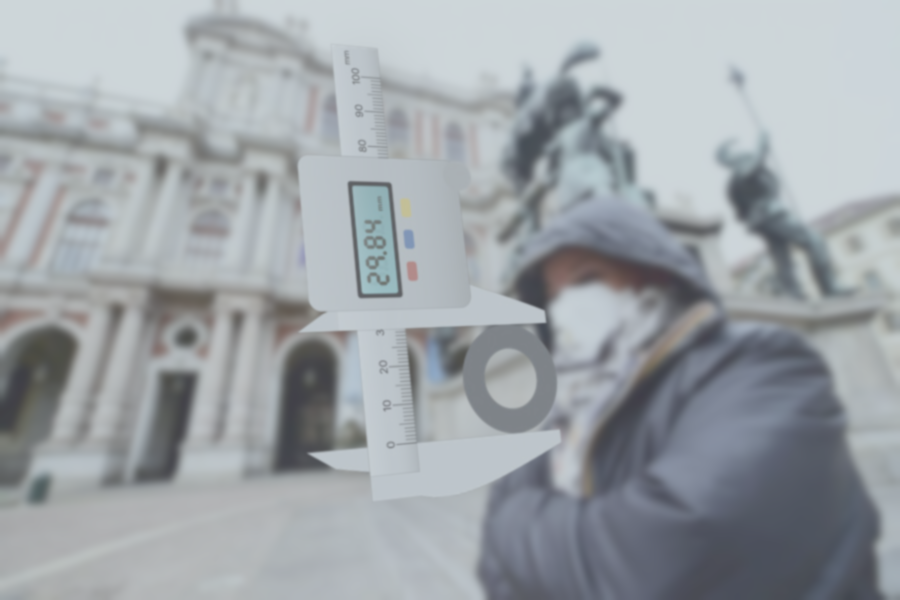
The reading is 29.84
